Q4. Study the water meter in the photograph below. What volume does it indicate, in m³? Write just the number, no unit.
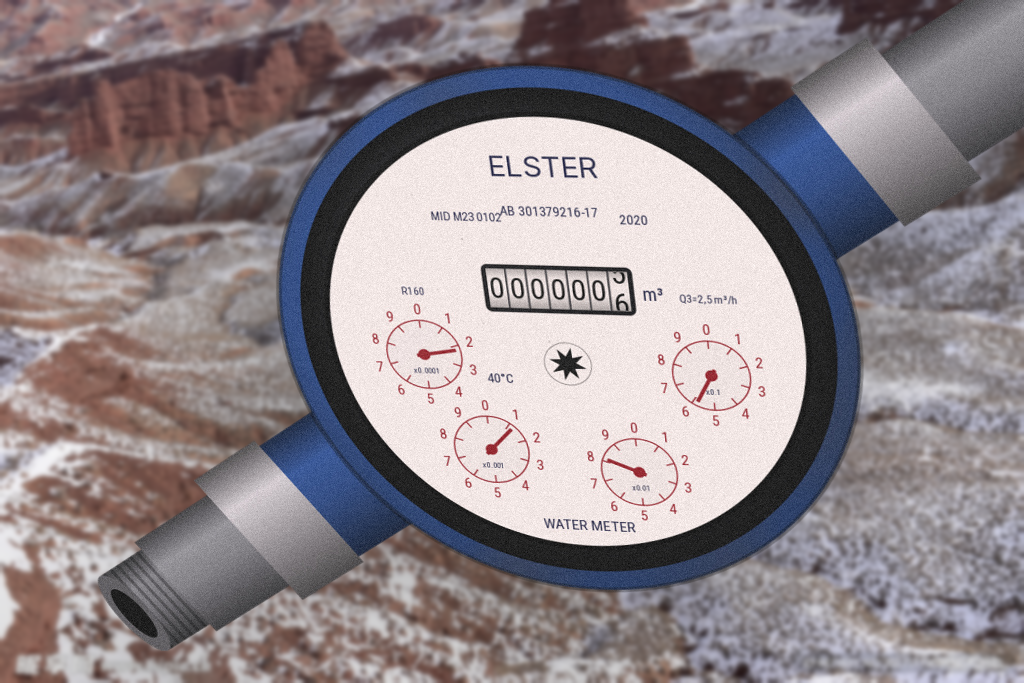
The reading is 5.5812
